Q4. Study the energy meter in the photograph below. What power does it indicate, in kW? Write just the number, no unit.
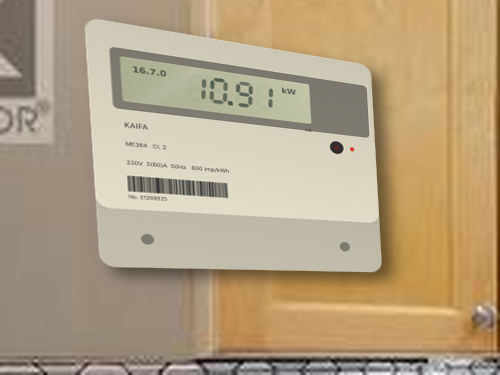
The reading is 10.91
